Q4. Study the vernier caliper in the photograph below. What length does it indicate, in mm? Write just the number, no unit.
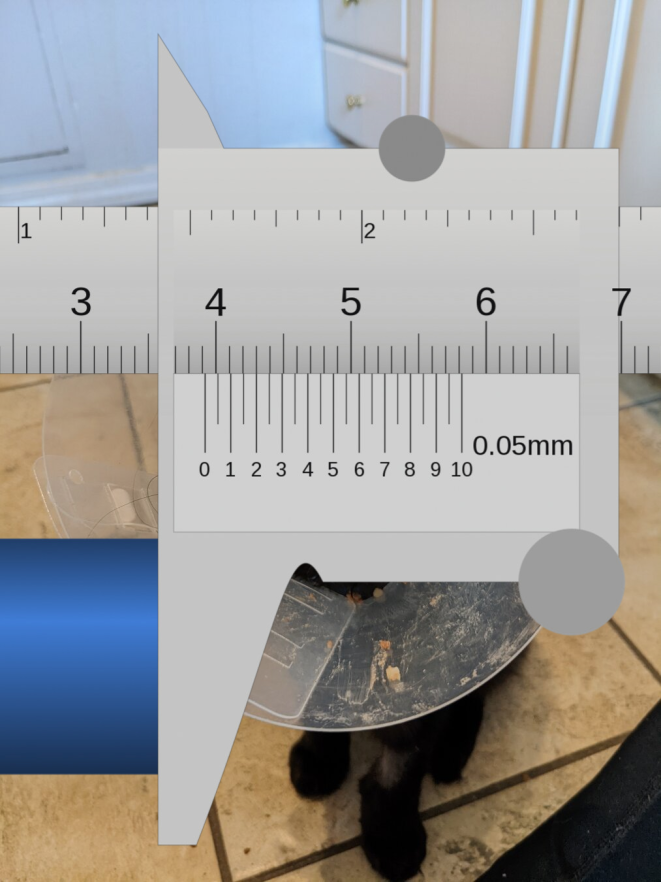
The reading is 39.2
